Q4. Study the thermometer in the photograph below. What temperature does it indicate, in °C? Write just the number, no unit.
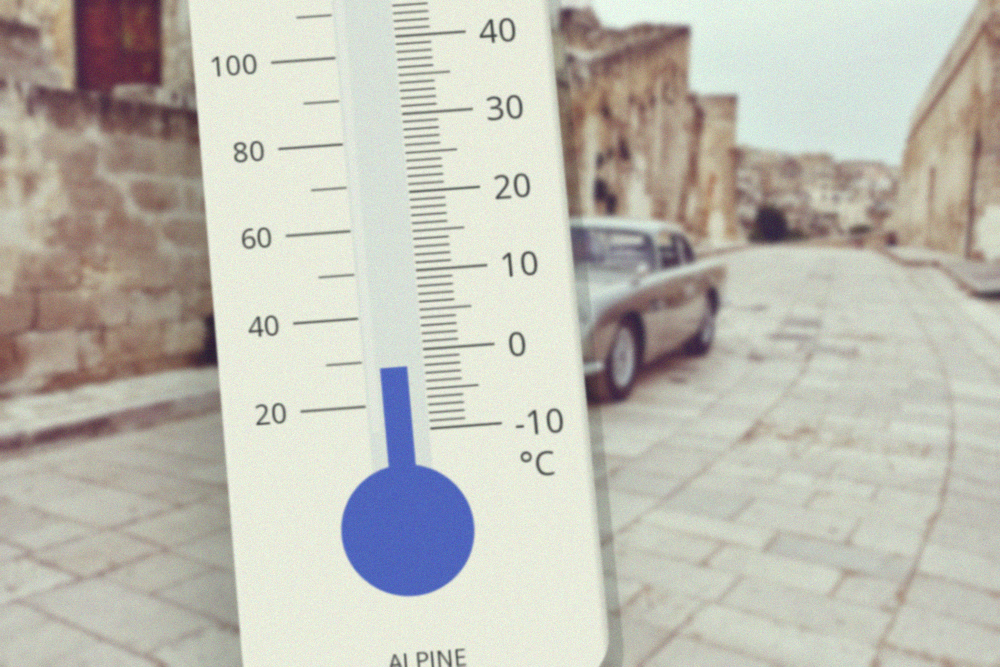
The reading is -2
